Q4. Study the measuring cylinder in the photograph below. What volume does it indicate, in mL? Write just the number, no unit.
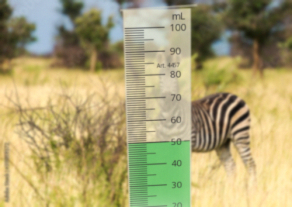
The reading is 50
